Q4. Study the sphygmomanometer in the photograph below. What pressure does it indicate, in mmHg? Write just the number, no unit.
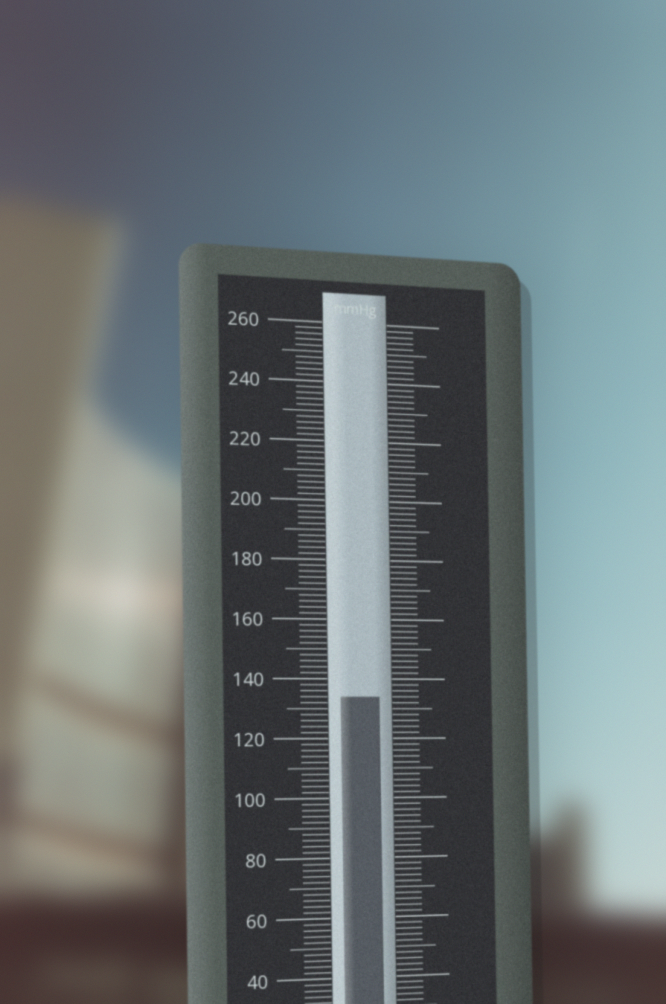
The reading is 134
